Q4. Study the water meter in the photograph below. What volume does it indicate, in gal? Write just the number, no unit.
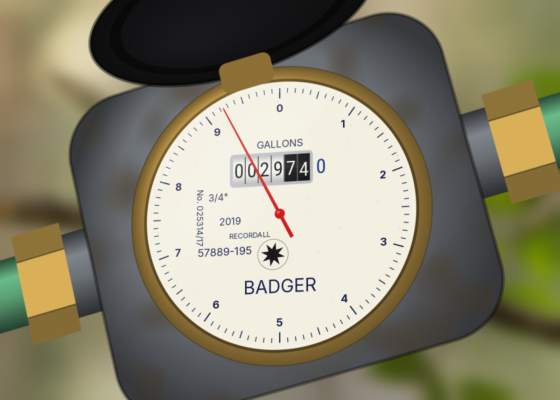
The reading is 29739.2
